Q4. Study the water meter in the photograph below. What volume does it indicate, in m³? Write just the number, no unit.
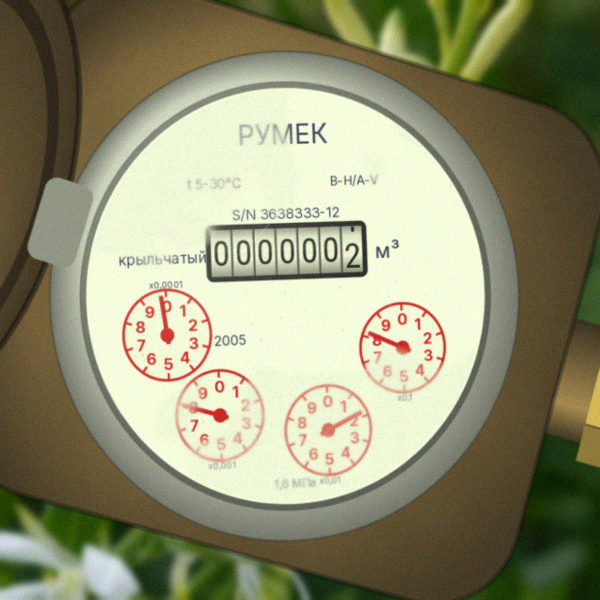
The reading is 1.8179
